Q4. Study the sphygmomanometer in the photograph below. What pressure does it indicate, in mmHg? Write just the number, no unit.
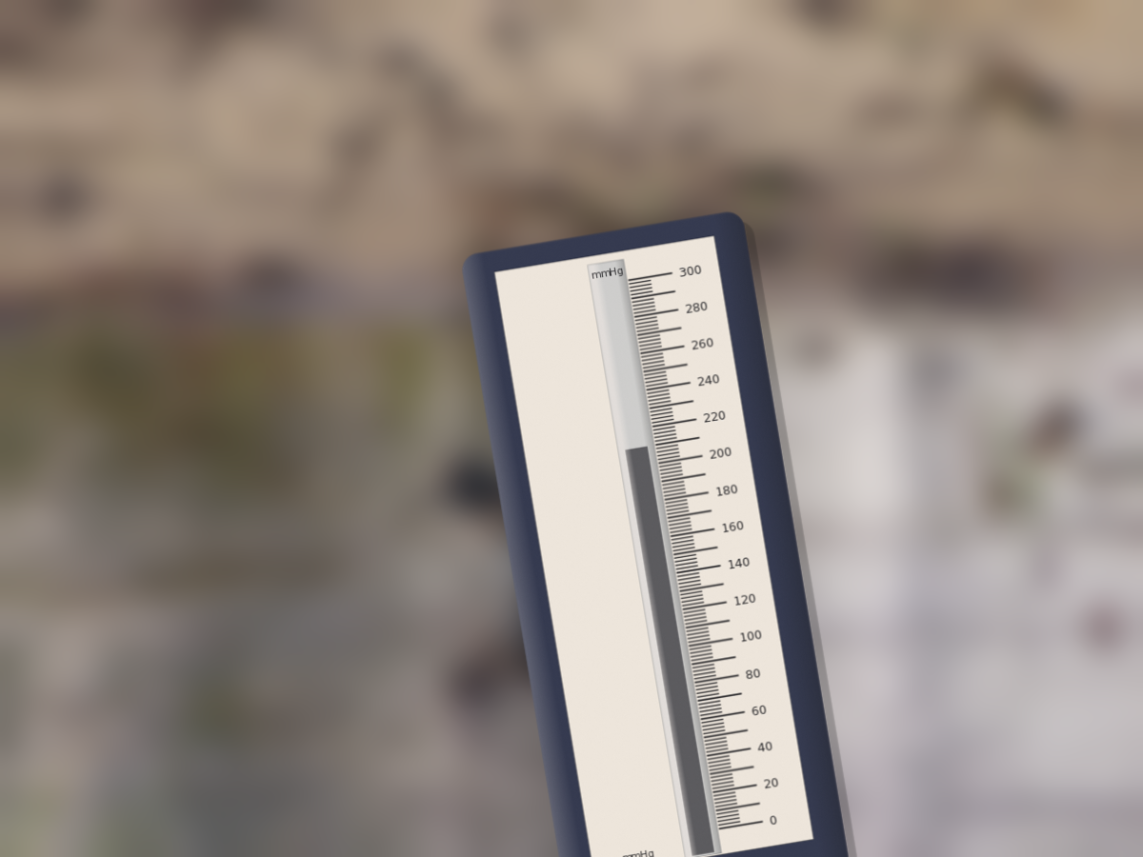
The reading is 210
